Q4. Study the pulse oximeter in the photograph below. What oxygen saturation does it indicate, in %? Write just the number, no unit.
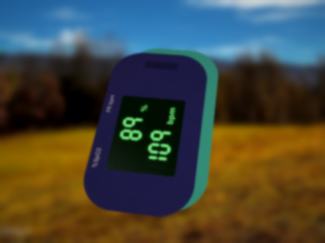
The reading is 89
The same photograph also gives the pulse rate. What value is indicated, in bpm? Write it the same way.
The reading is 109
